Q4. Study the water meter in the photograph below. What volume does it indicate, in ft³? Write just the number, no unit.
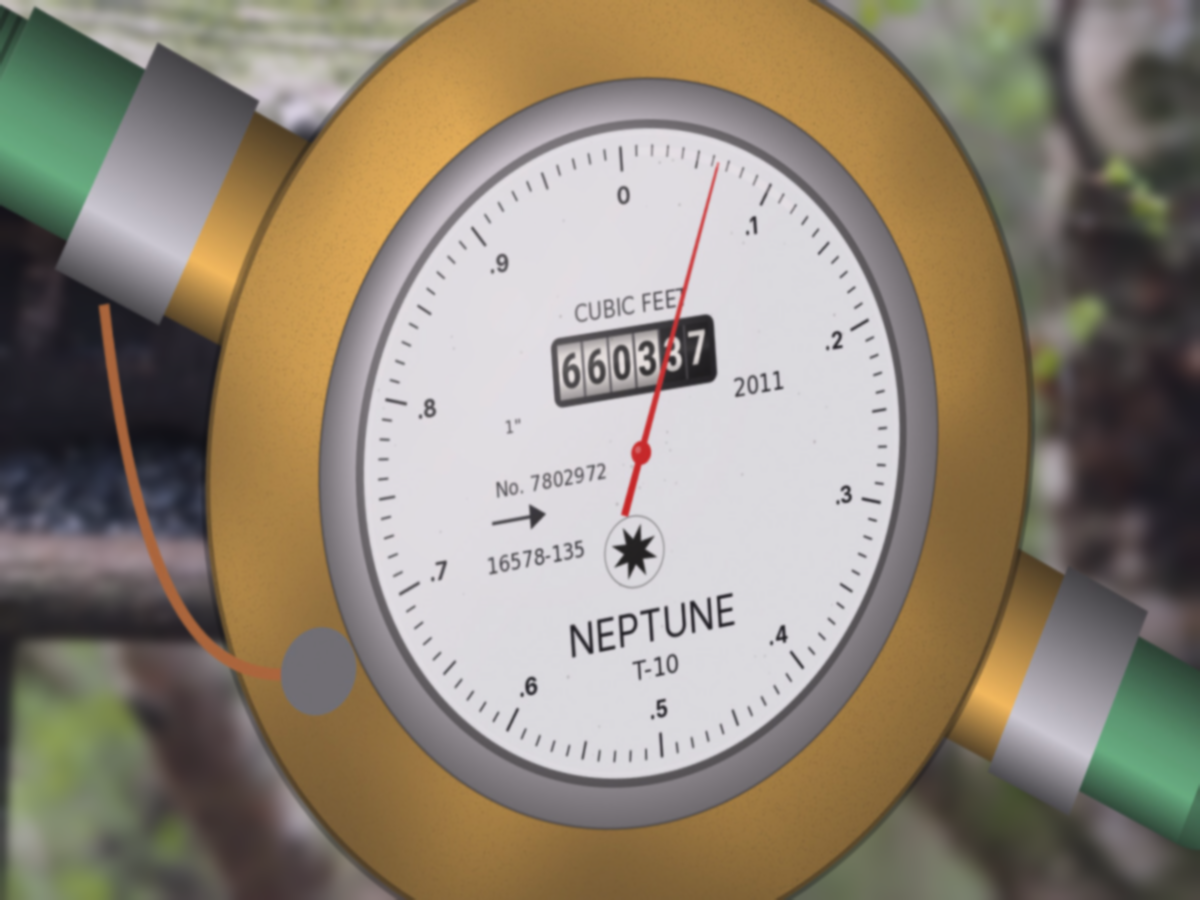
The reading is 660337.06
